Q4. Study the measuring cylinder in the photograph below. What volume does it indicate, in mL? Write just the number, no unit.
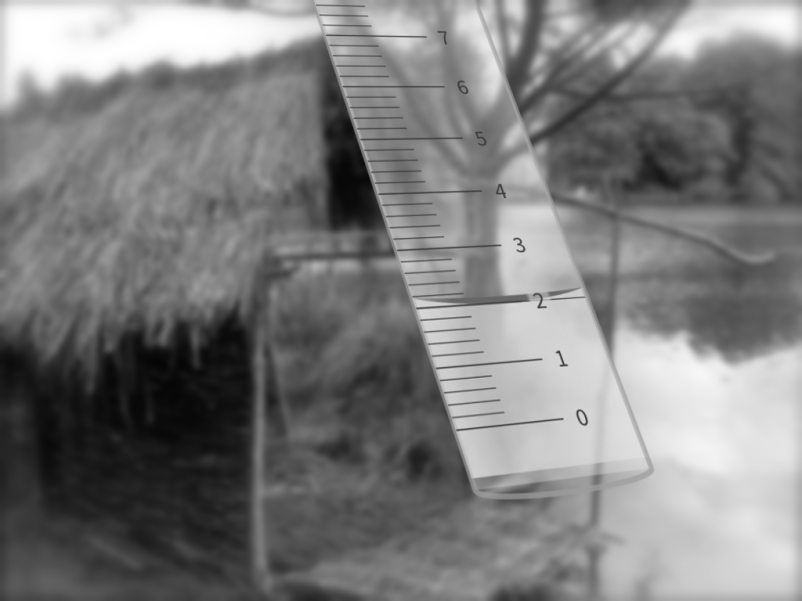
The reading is 2
